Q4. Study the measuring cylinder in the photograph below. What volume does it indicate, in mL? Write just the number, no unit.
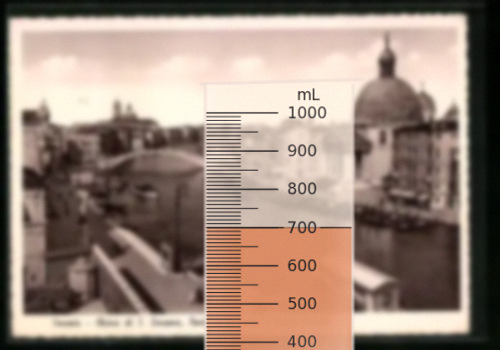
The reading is 700
